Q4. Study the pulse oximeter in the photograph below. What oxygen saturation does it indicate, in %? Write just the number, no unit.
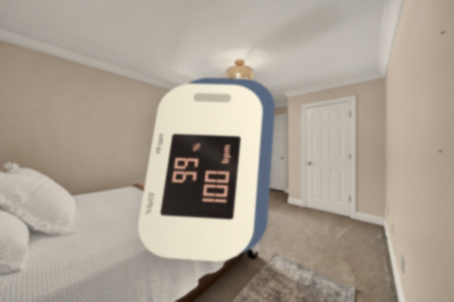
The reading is 99
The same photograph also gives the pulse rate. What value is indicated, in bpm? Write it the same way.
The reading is 100
